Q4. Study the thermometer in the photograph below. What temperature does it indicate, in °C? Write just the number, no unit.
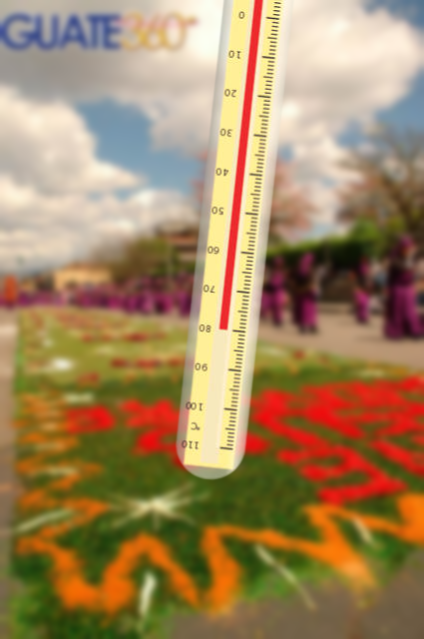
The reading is 80
